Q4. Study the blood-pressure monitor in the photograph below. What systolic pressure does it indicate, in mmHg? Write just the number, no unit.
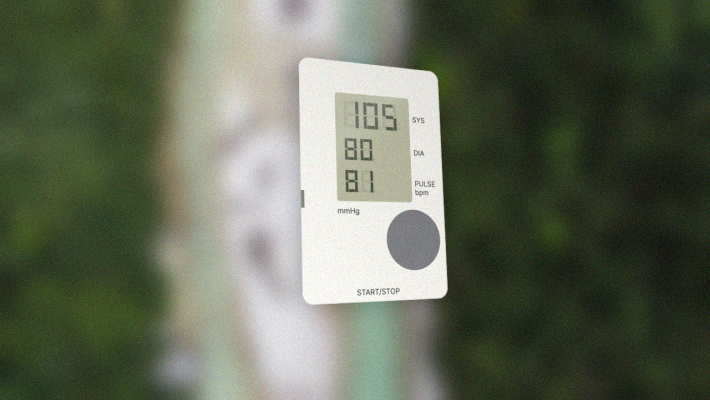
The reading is 105
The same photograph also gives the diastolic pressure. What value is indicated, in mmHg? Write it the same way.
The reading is 80
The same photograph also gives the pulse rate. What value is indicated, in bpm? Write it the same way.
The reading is 81
